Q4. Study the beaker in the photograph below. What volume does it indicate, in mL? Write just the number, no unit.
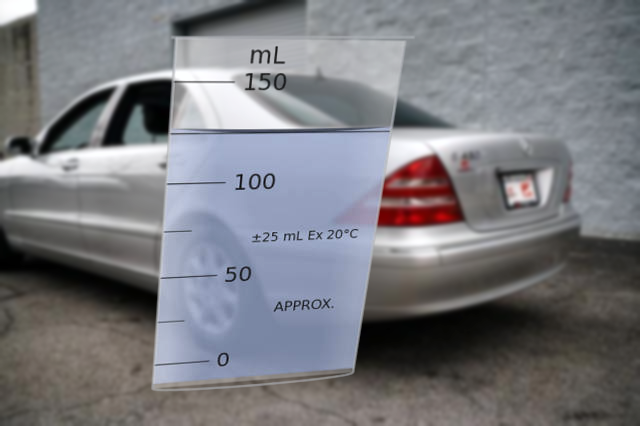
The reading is 125
